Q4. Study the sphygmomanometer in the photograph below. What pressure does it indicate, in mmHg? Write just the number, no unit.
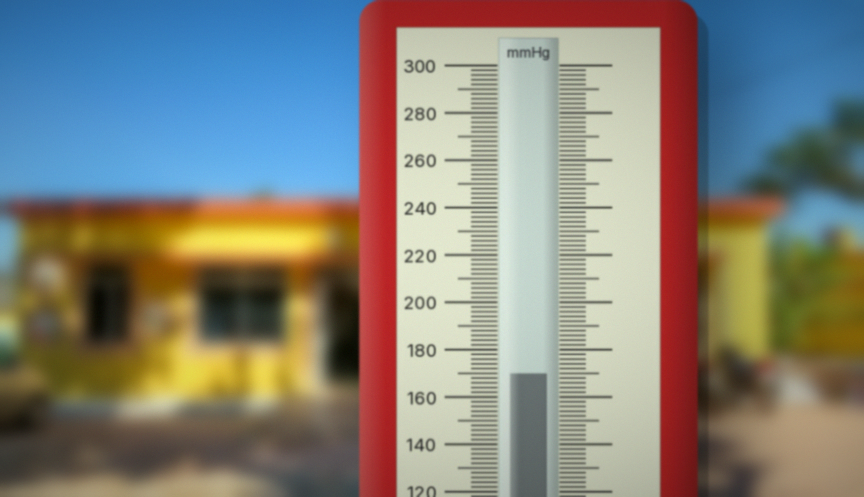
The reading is 170
